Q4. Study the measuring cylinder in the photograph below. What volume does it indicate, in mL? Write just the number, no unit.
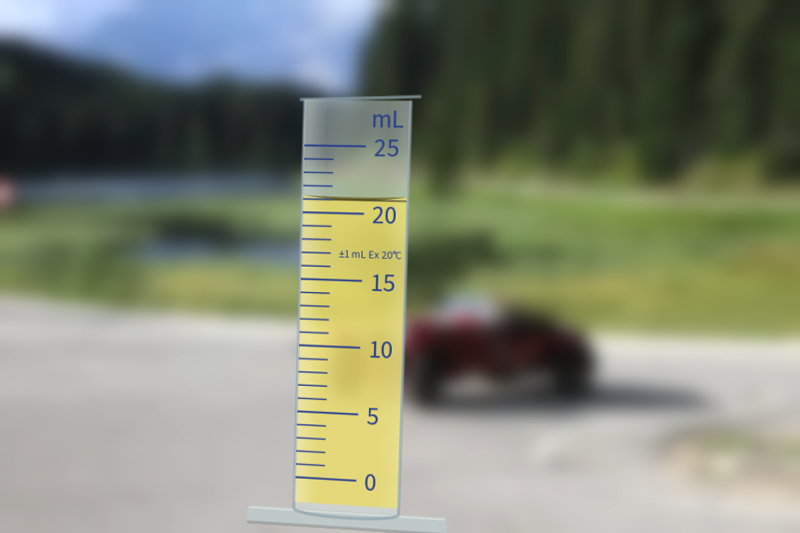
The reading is 21
